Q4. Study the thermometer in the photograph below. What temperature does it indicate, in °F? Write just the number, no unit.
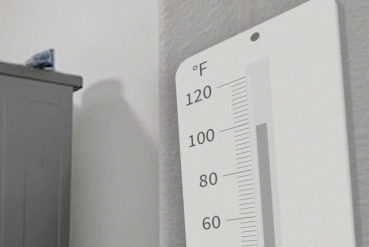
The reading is 98
